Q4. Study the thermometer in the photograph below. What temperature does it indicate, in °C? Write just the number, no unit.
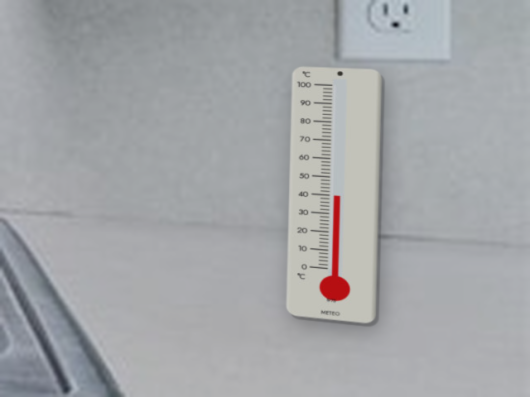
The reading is 40
